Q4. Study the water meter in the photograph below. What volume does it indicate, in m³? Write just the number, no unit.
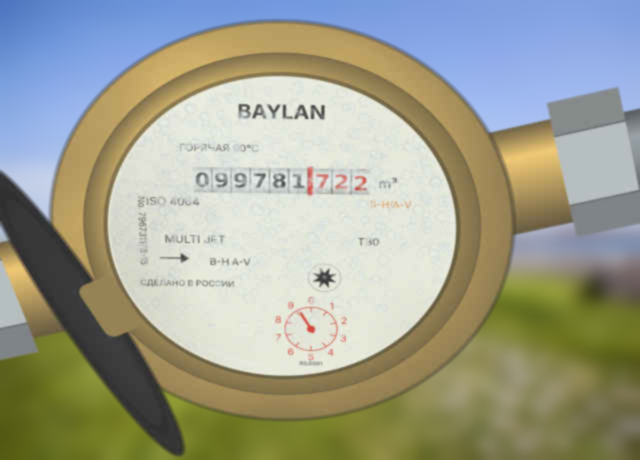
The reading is 99781.7219
